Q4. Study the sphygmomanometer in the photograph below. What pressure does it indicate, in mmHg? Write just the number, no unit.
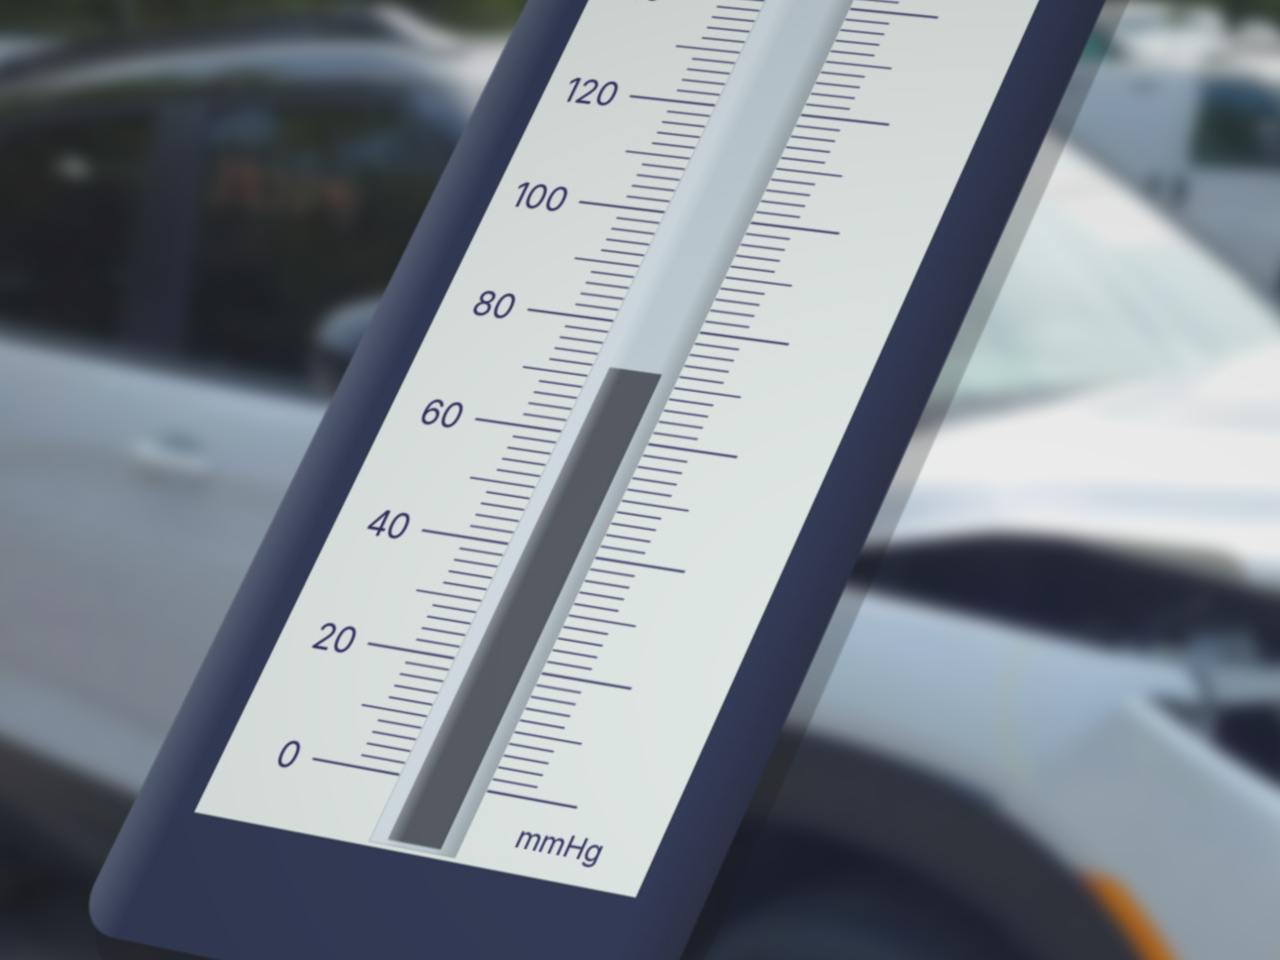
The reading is 72
